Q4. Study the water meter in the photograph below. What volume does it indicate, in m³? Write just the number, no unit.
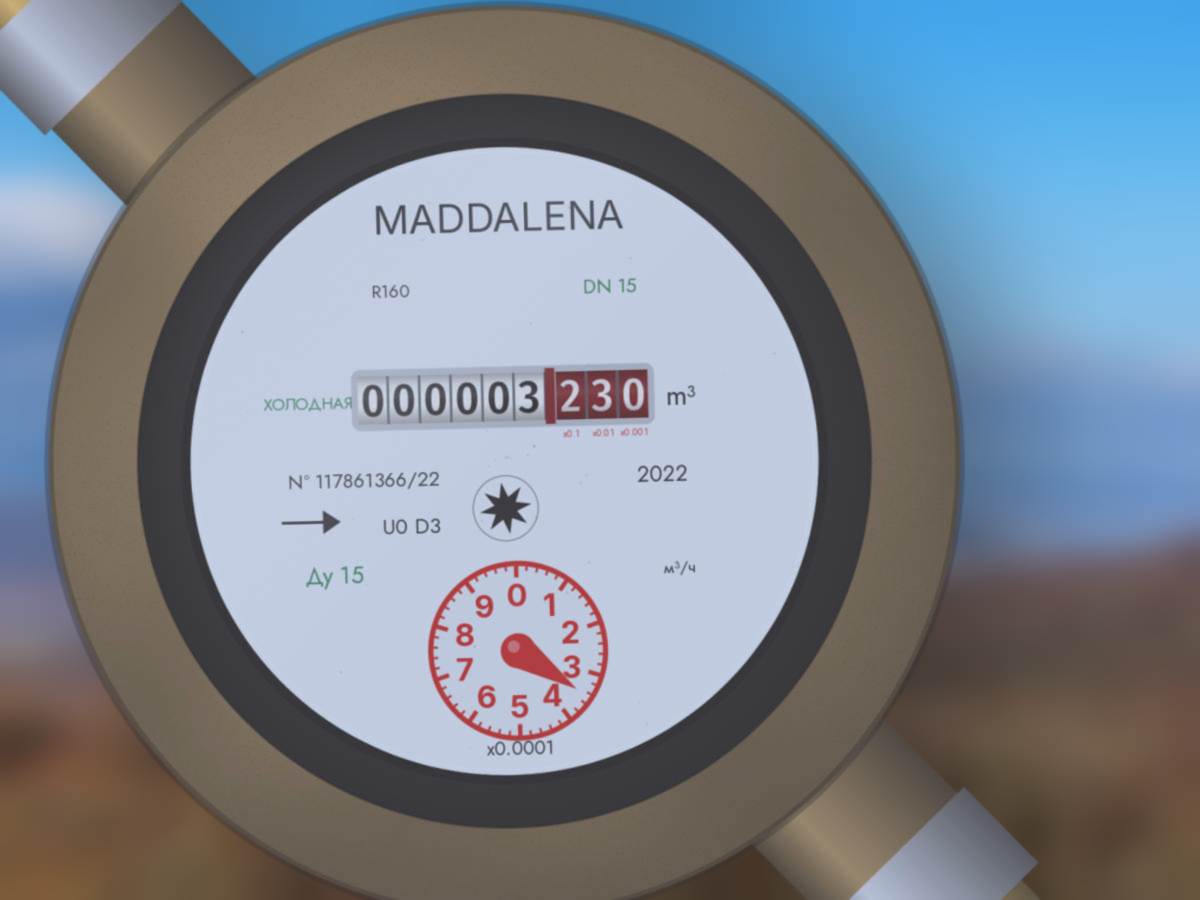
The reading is 3.2303
